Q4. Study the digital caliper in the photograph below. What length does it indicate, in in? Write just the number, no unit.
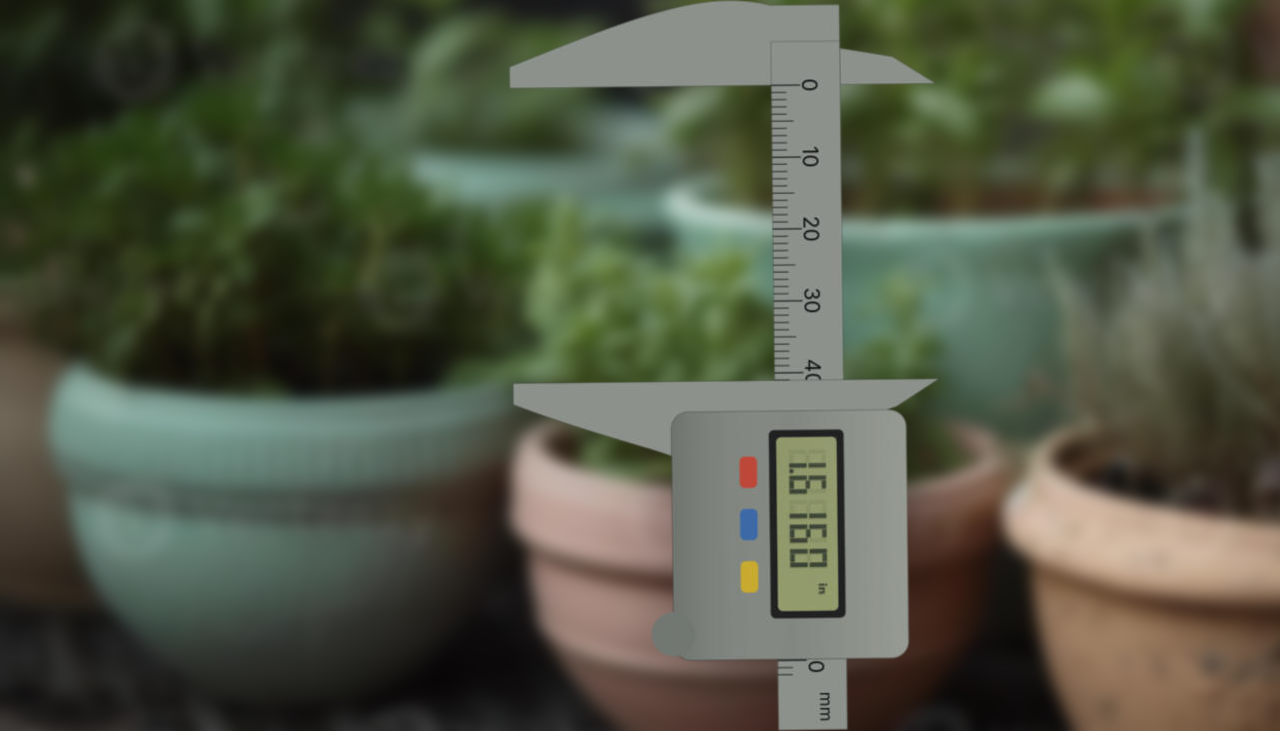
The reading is 1.6160
